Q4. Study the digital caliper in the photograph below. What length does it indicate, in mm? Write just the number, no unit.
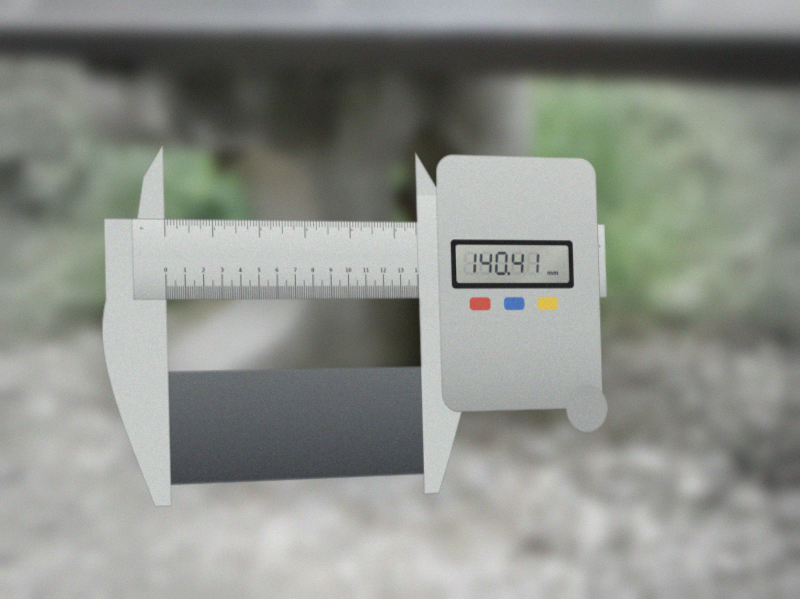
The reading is 140.41
